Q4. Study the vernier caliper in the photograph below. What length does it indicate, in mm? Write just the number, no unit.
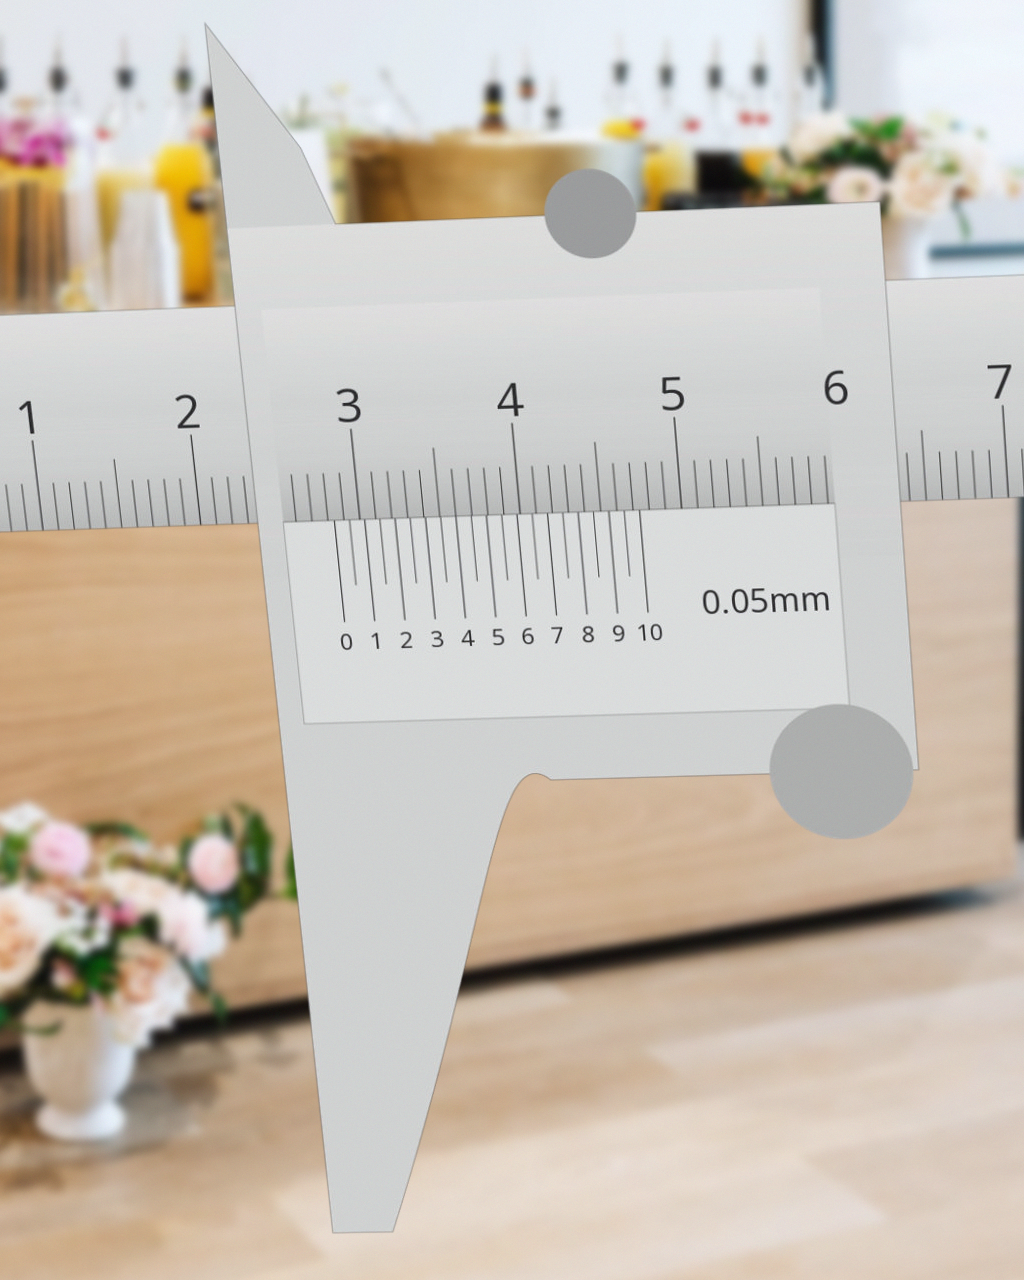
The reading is 28.4
